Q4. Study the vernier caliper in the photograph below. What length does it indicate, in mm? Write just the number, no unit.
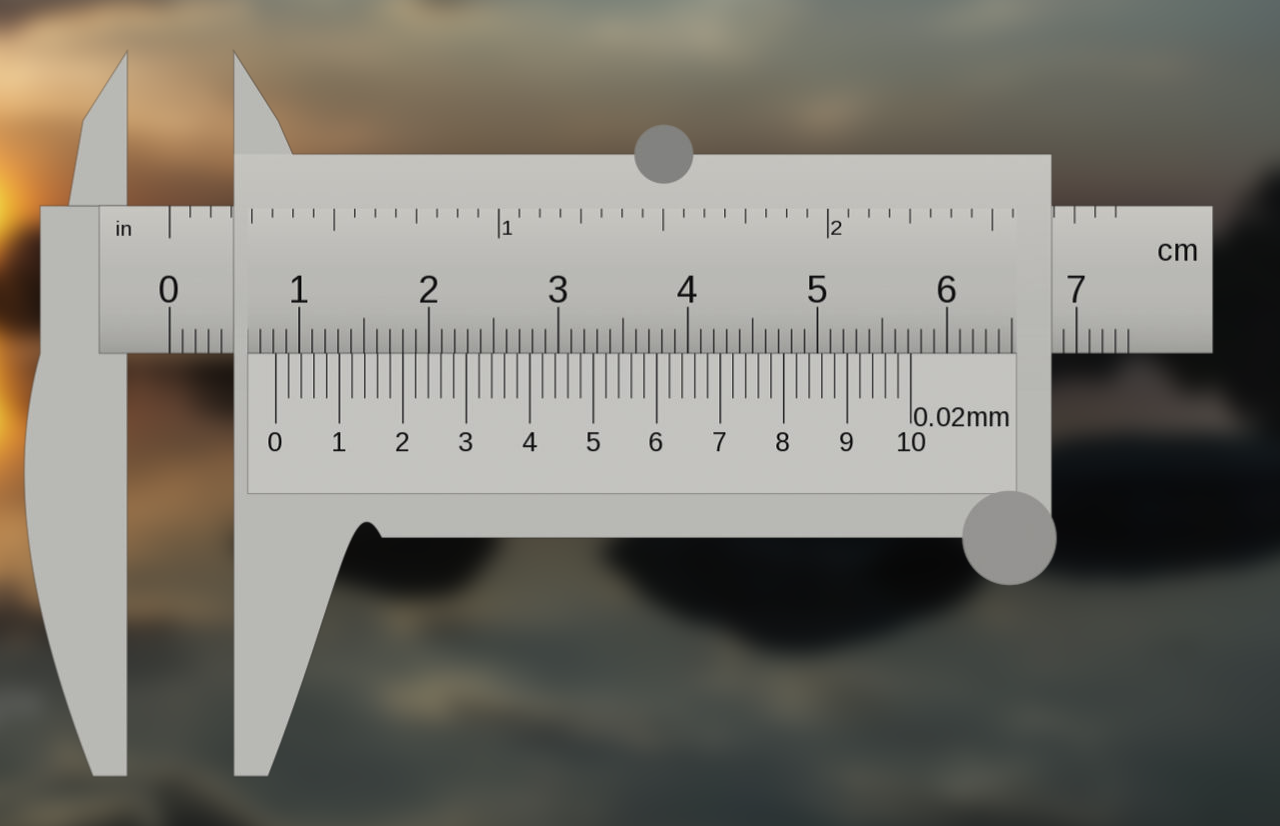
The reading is 8.2
